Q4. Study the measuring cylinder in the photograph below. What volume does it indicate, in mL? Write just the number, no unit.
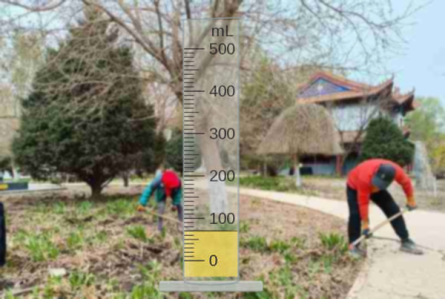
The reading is 70
